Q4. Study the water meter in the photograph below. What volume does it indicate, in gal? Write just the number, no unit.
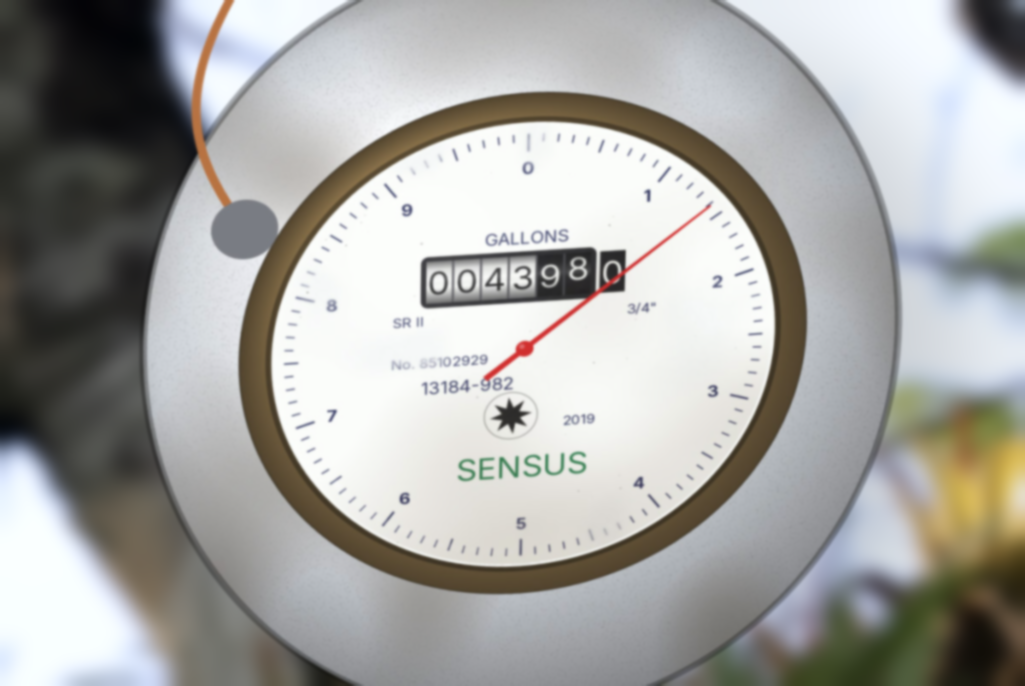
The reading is 43981.4
